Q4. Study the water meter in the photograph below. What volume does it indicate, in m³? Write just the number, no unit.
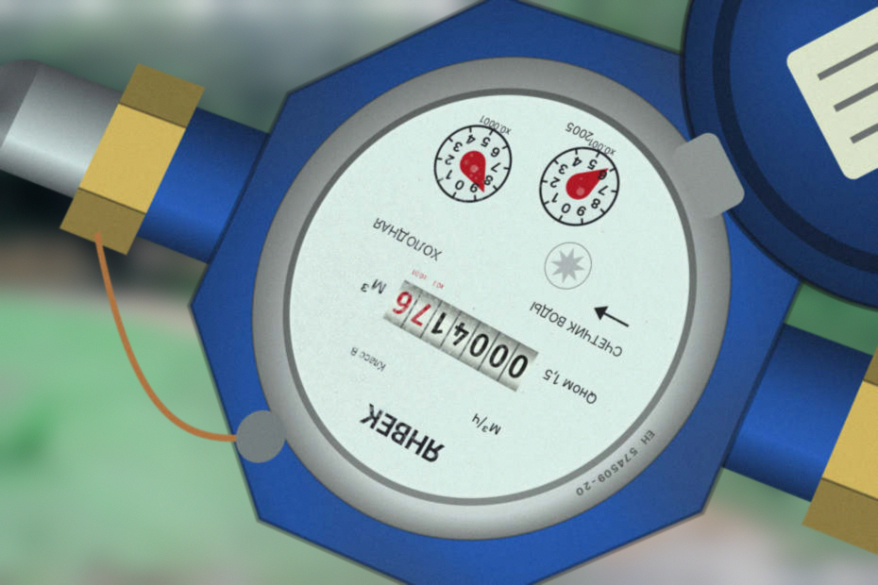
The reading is 41.7658
